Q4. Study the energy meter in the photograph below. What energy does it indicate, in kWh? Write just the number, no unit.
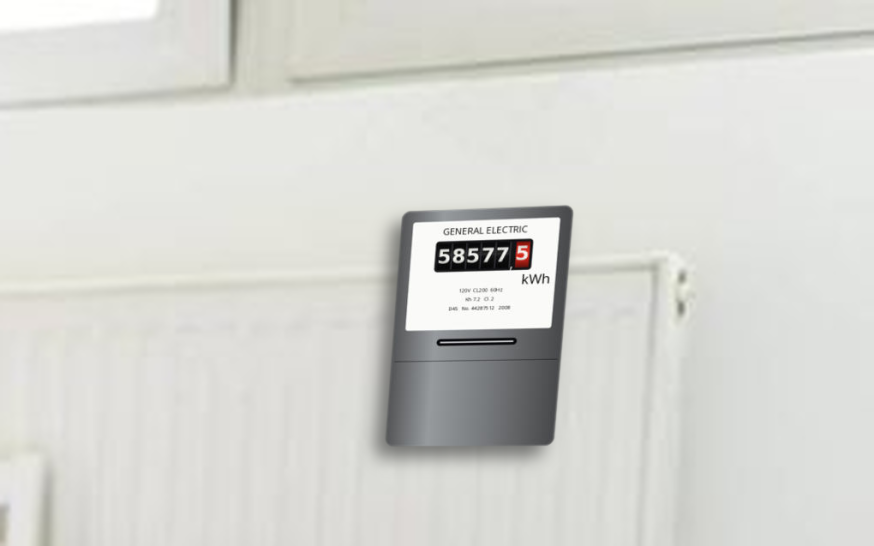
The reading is 58577.5
